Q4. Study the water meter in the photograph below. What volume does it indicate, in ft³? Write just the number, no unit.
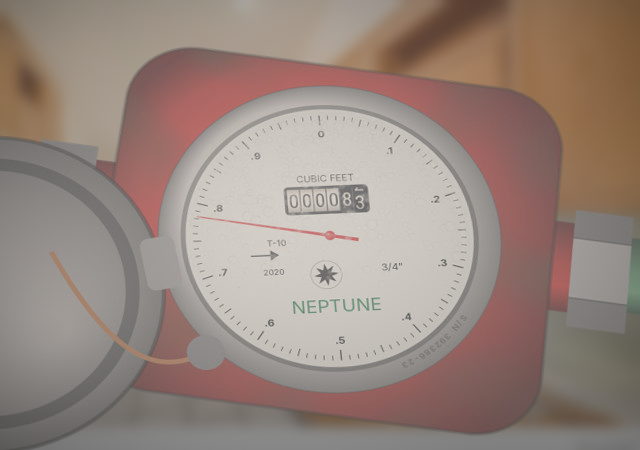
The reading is 82.78
